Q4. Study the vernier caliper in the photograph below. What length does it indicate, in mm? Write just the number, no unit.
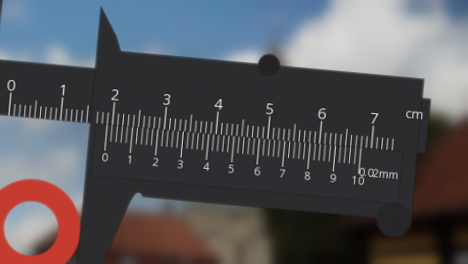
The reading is 19.0
